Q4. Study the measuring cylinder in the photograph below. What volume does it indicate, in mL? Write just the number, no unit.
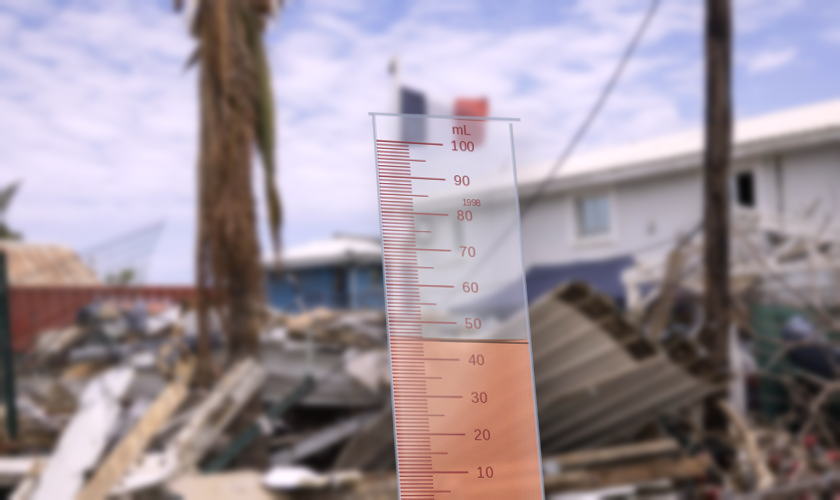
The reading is 45
